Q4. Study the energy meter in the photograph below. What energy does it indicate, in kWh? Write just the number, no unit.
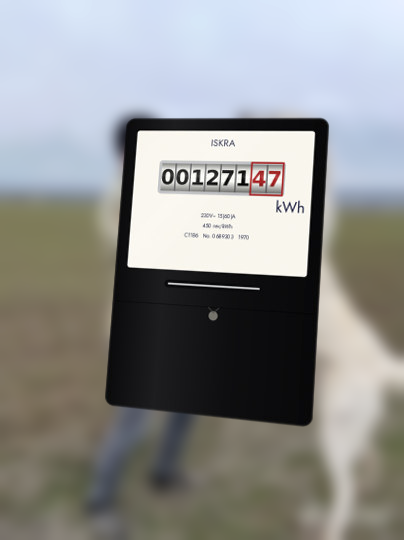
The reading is 1271.47
